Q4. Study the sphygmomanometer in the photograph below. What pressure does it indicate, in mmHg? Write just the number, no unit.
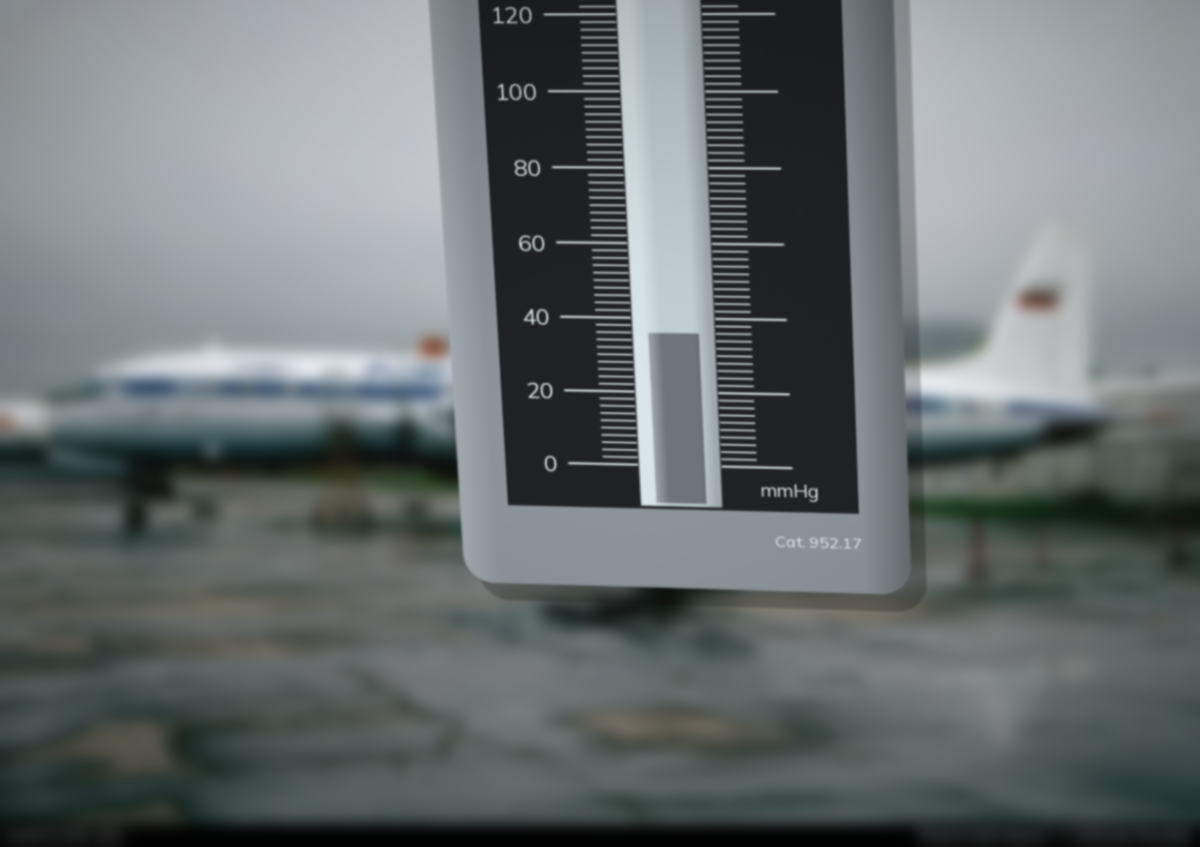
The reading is 36
